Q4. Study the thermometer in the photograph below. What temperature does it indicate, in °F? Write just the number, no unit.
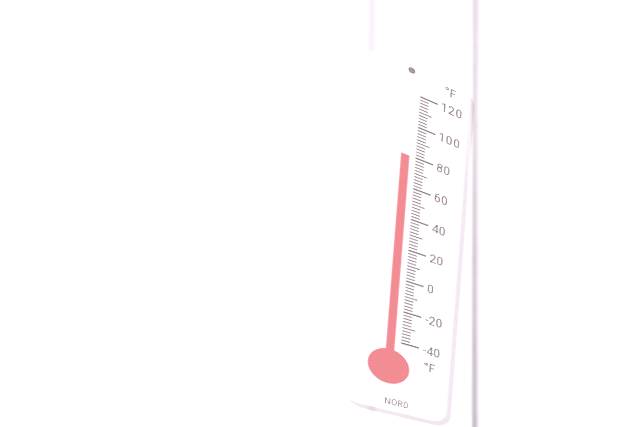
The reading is 80
